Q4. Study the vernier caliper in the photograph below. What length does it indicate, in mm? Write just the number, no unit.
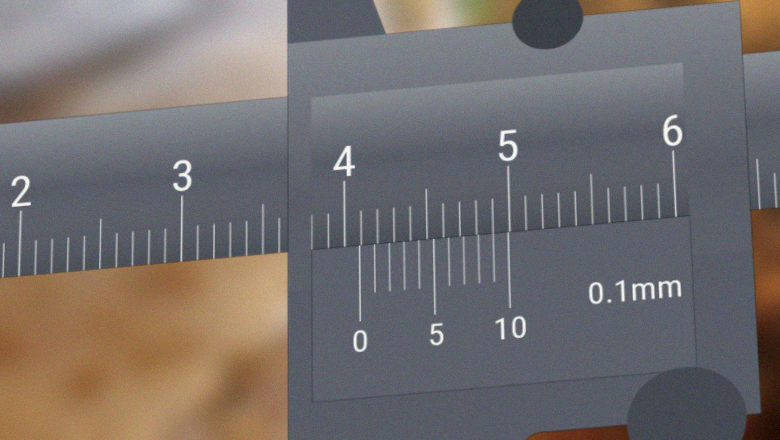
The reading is 40.9
